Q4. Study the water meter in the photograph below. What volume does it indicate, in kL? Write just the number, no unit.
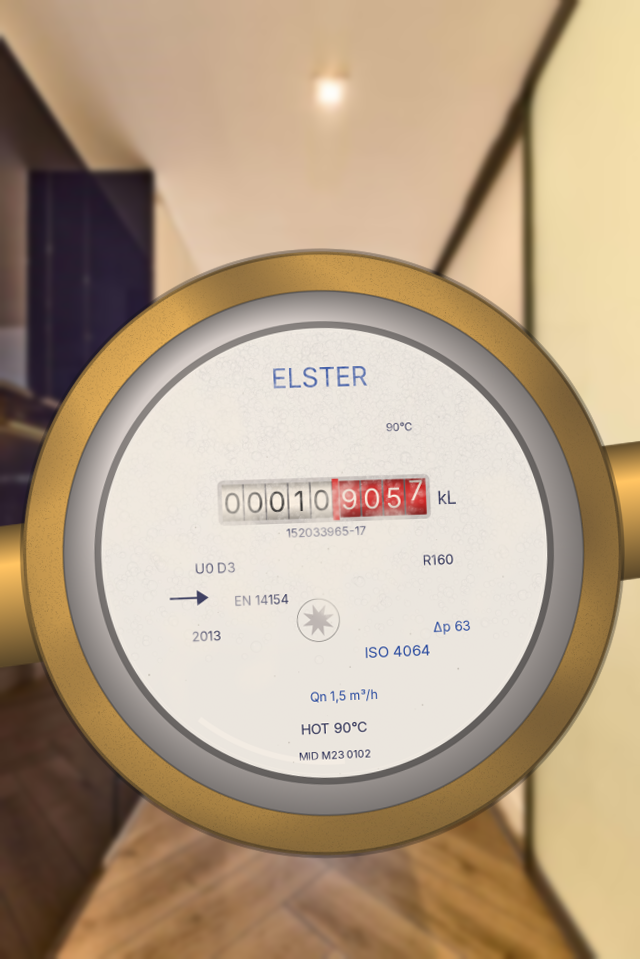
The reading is 10.9057
